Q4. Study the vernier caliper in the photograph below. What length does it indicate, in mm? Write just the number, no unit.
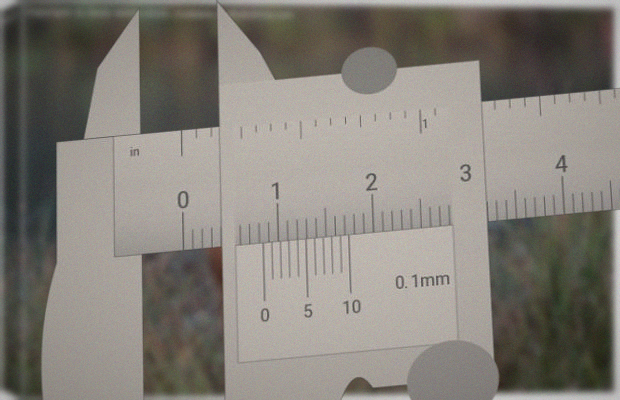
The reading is 8.4
